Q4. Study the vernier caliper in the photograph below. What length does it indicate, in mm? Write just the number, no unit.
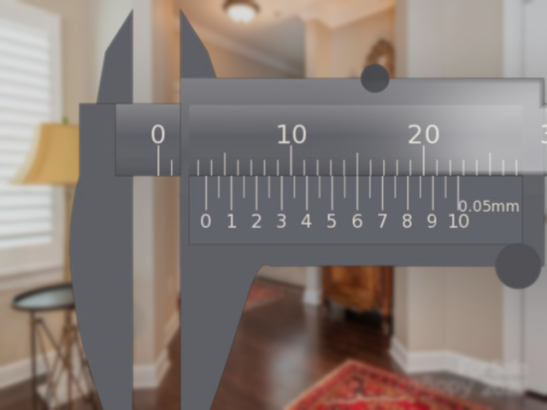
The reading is 3.6
